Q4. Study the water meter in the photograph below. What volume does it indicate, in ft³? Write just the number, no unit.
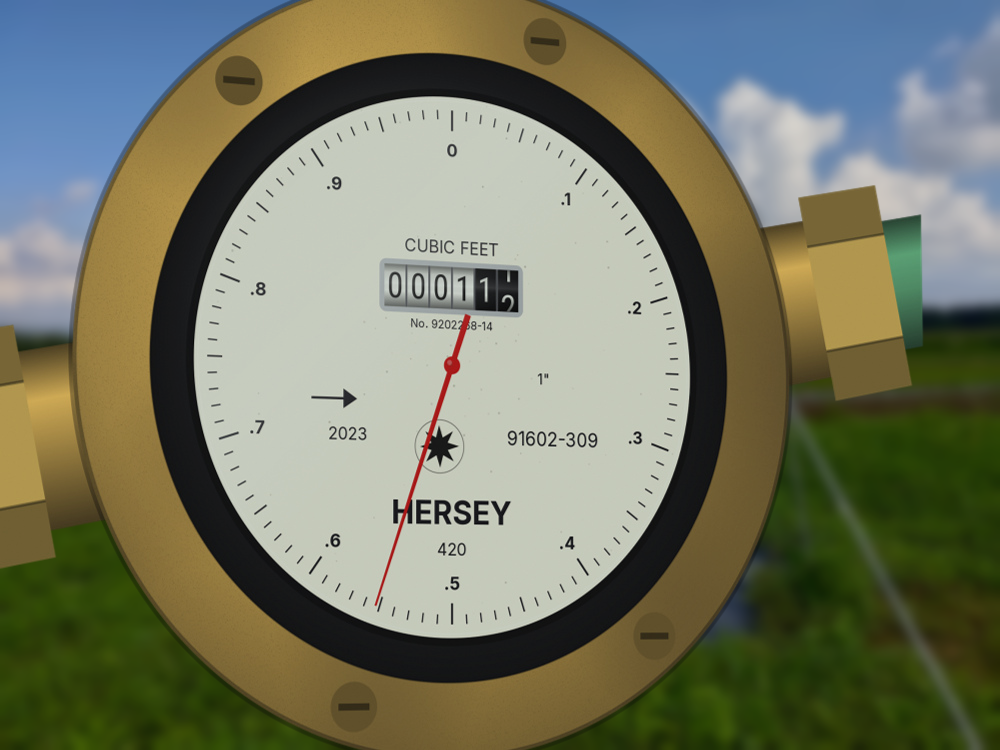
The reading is 111.55
